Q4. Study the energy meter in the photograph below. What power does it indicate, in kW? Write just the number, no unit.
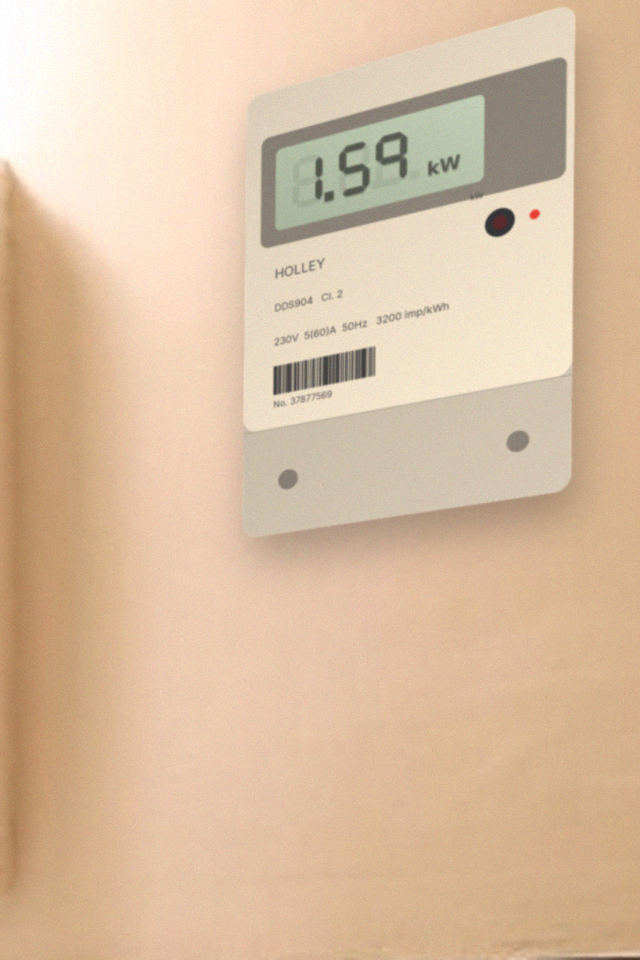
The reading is 1.59
